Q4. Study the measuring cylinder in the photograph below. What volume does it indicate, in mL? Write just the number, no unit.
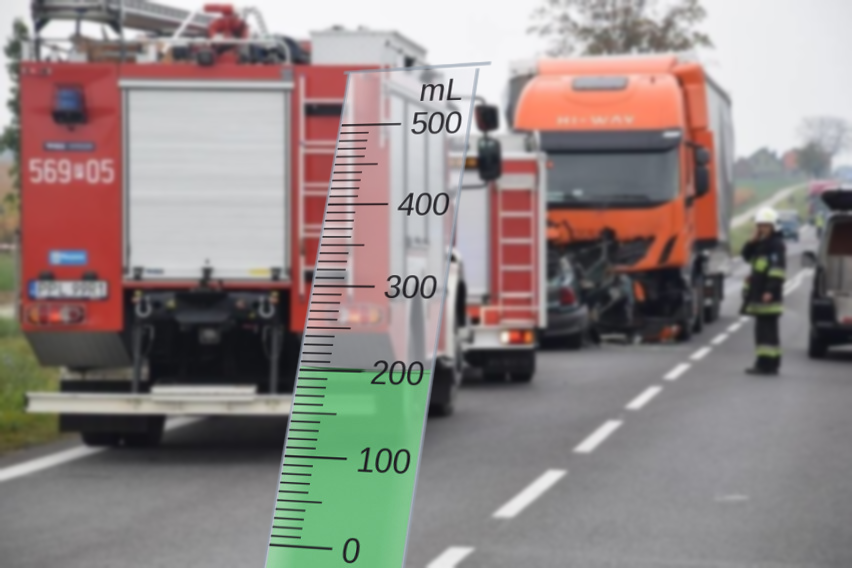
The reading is 200
